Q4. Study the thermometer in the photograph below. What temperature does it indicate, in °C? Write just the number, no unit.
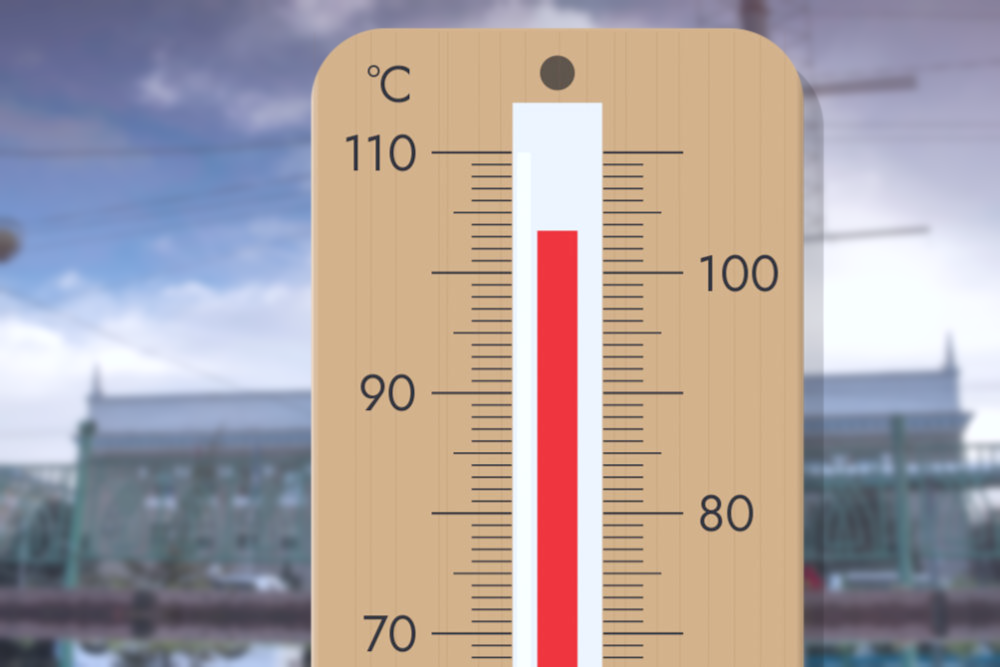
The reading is 103.5
